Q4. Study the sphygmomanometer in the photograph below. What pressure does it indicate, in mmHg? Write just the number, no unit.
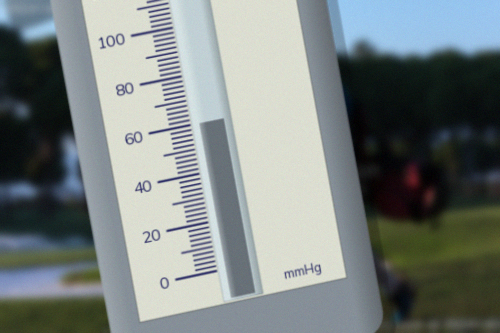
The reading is 60
